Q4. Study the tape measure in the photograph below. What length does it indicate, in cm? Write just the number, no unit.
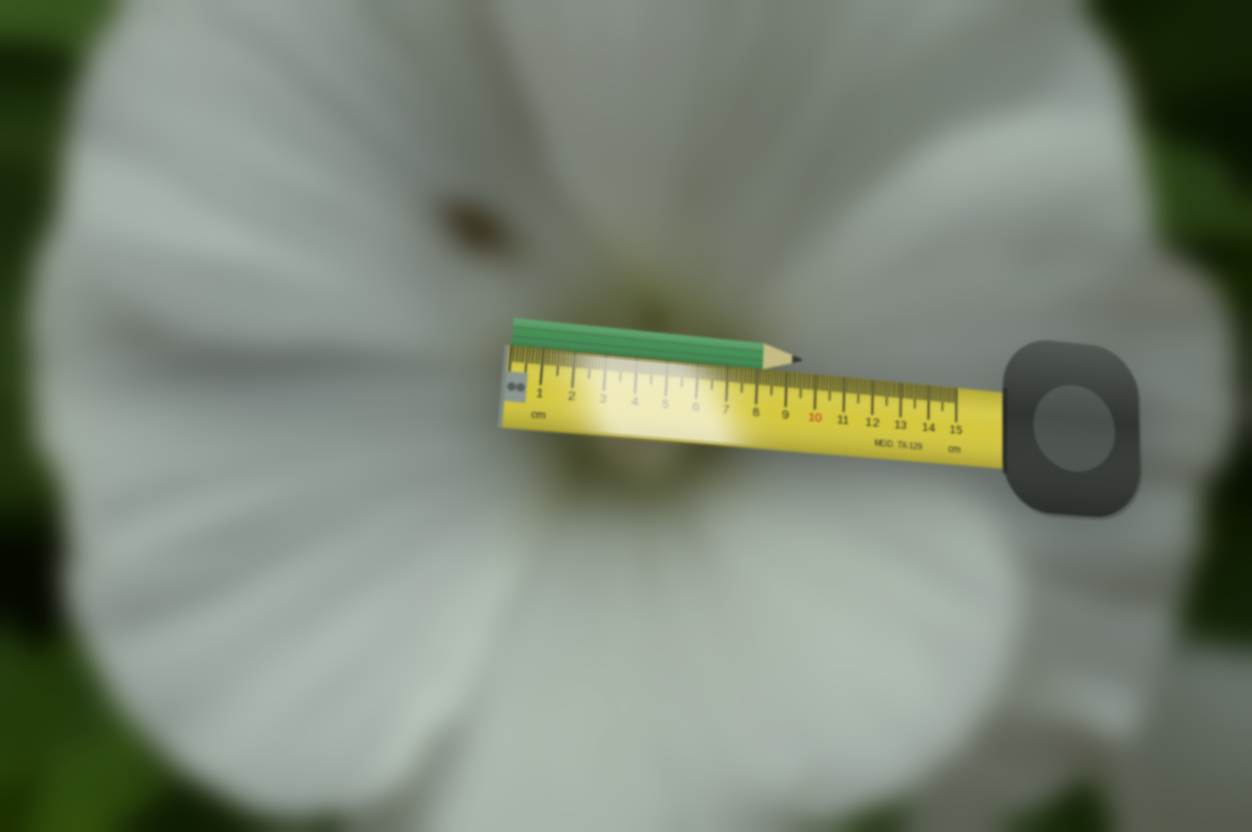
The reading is 9.5
